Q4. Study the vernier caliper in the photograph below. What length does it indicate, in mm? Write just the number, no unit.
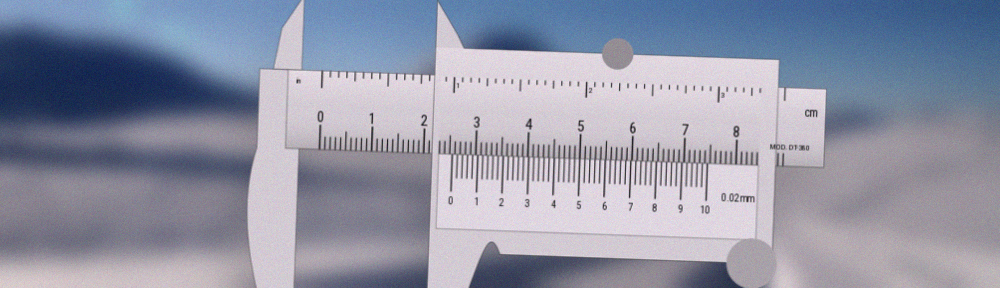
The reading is 25.5
